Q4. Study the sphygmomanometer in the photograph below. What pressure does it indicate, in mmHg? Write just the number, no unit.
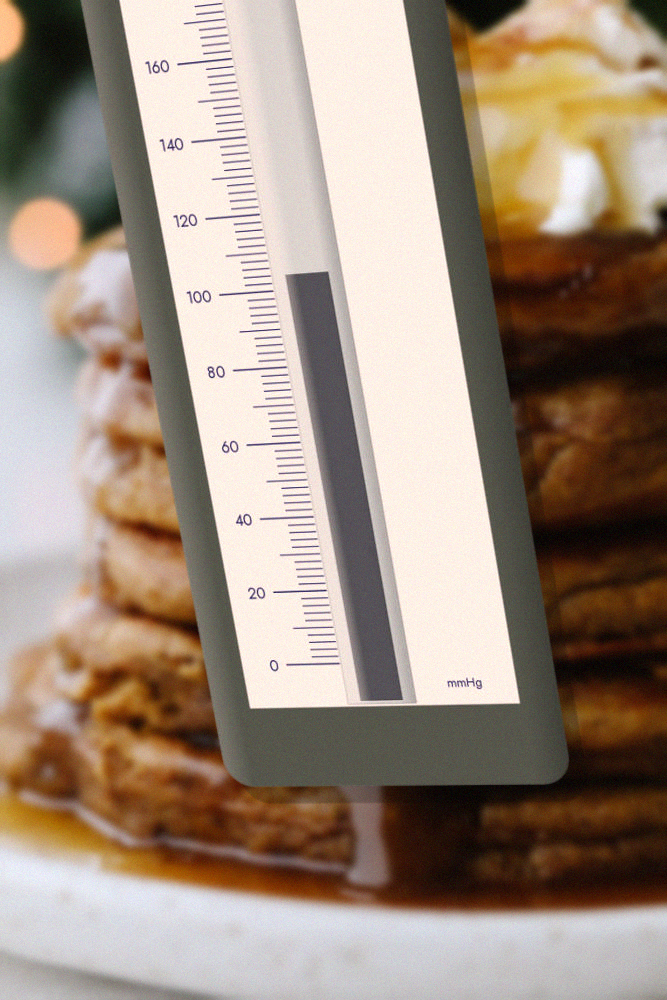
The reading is 104
